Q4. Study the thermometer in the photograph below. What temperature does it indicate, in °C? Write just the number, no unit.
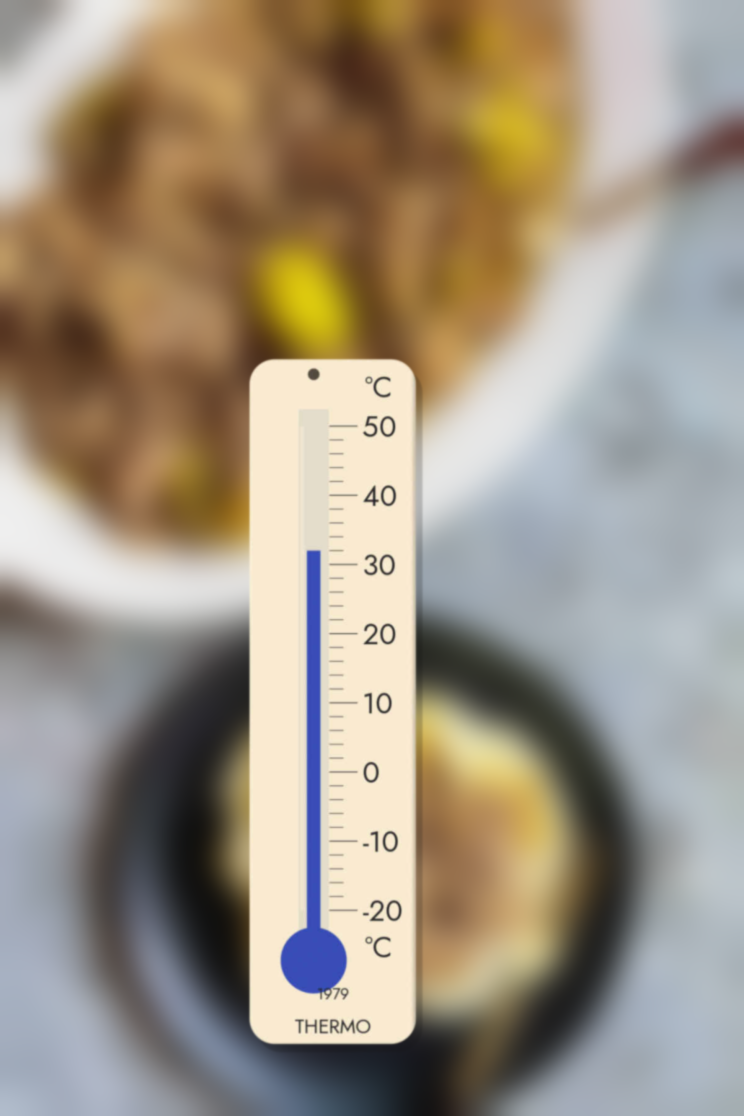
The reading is 32
